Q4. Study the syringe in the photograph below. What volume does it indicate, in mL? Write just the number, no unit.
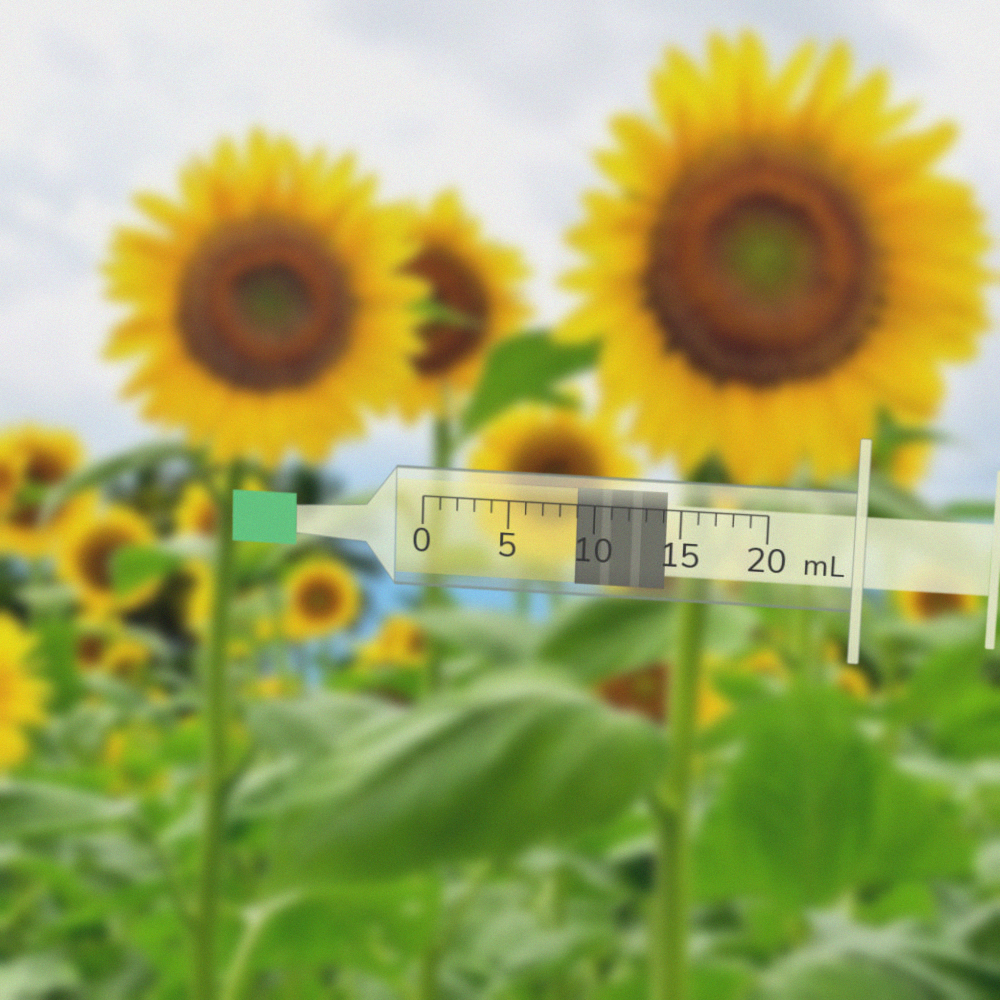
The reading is 9
